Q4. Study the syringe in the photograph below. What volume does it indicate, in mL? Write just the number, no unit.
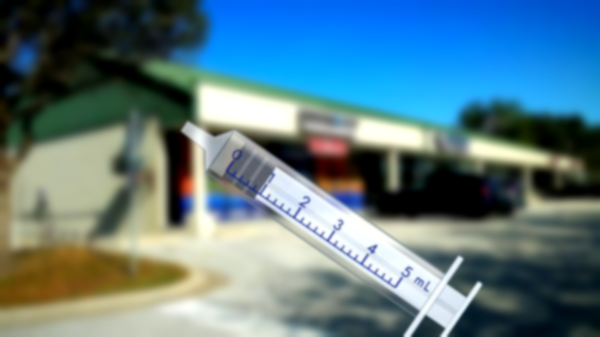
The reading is 0
